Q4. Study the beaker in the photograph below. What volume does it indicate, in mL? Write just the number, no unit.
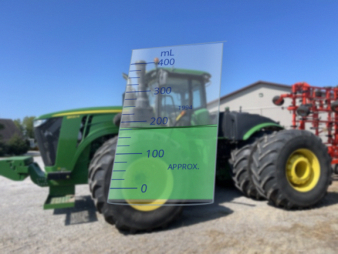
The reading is 175
